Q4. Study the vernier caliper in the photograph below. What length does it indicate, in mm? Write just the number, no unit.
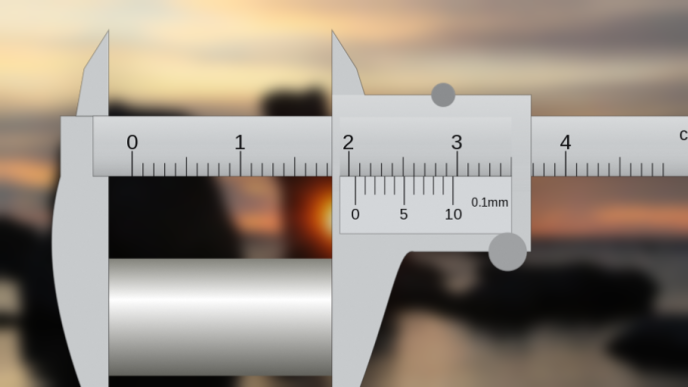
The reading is 20.6
